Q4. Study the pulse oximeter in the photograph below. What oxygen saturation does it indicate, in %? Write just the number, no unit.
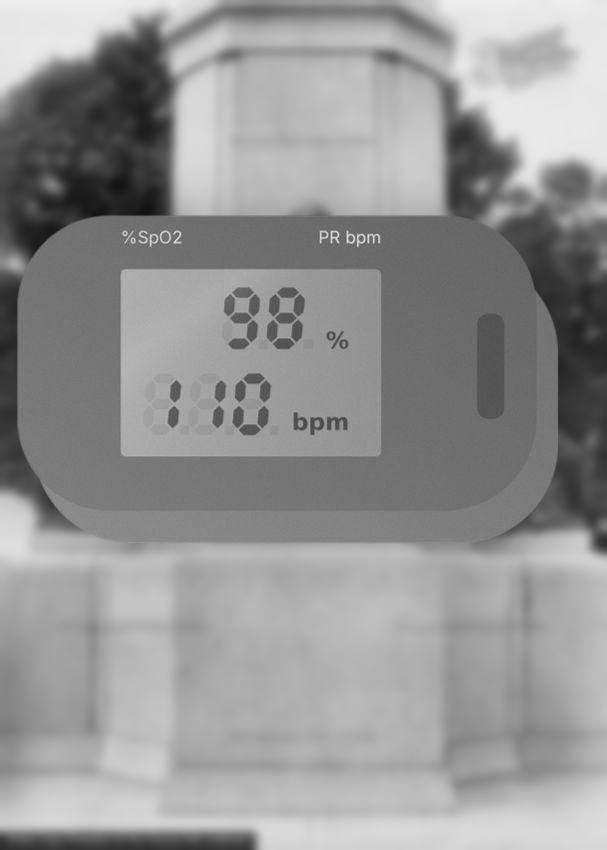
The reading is 98
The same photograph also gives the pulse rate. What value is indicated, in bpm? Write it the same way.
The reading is 110
